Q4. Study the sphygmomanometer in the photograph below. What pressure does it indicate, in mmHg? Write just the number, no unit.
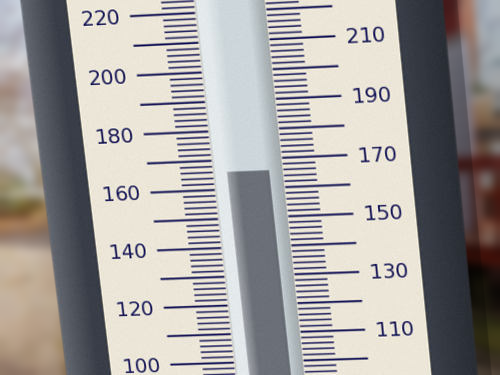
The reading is 166
